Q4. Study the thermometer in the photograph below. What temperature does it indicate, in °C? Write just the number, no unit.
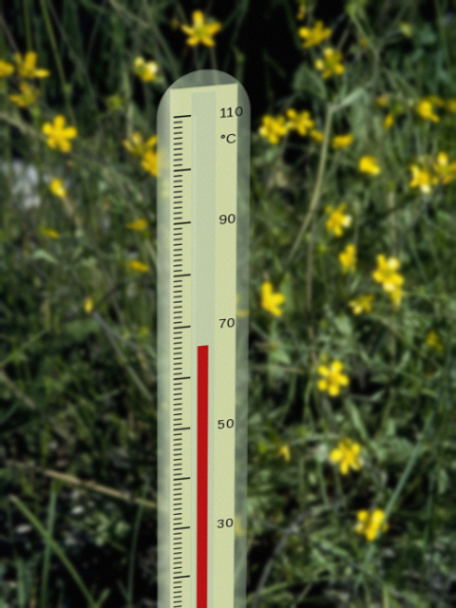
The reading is 66
